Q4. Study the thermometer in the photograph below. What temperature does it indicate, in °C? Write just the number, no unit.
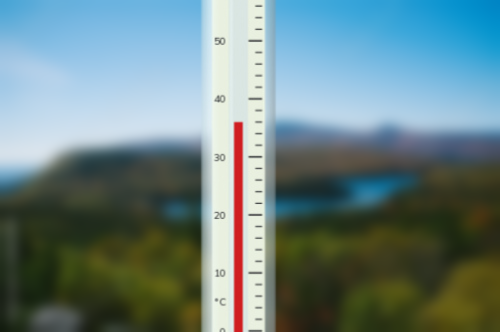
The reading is 36
